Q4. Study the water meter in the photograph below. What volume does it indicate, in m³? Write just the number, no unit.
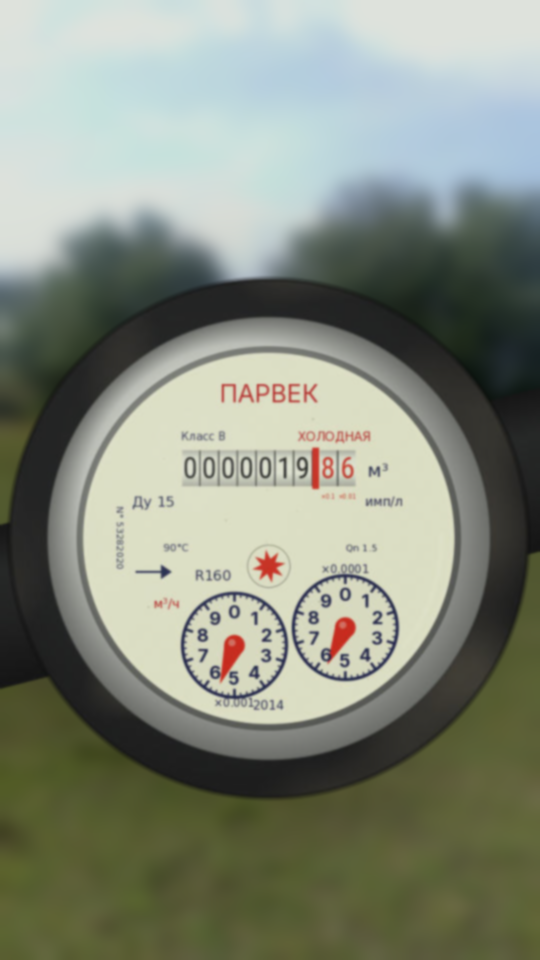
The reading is 19.8655
